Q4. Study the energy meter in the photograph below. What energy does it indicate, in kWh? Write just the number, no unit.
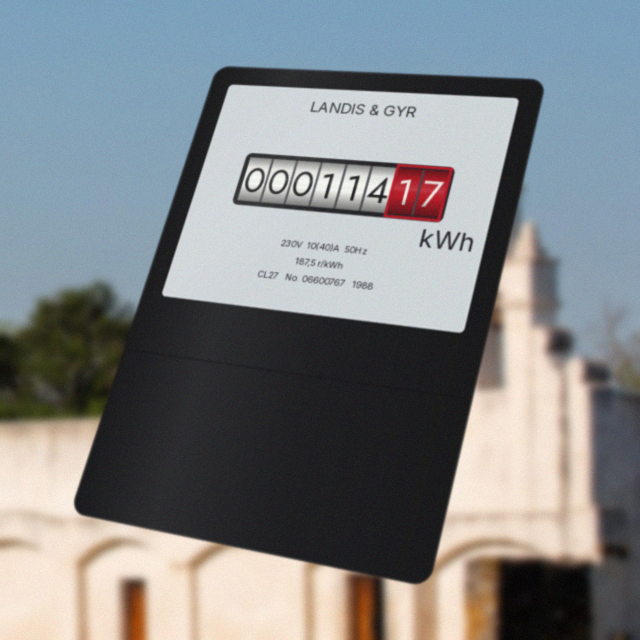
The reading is 114.17
